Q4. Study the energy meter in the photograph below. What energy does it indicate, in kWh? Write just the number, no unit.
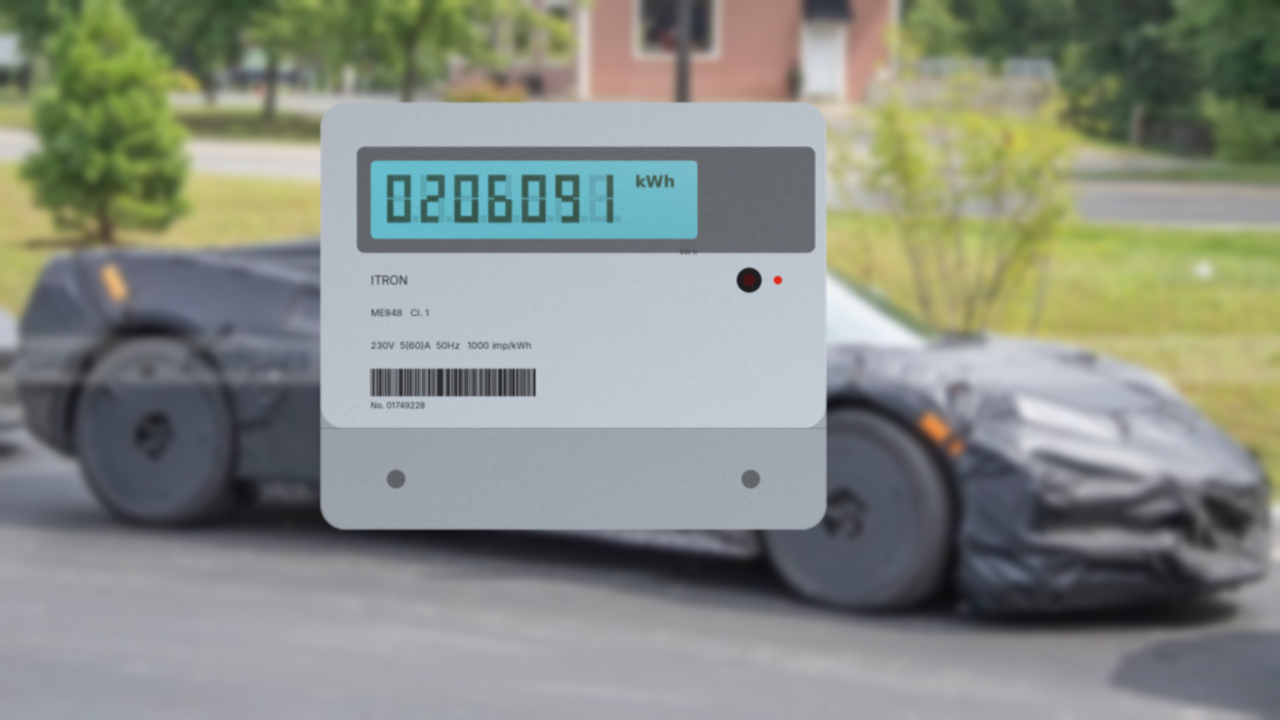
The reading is 206091
